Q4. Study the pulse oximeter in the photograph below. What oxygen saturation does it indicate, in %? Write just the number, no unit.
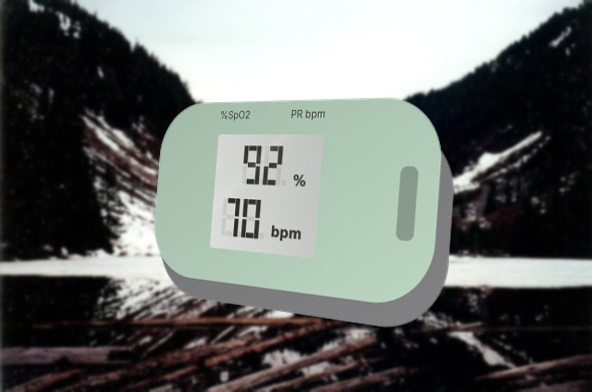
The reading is 92
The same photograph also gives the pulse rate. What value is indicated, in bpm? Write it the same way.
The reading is 70
